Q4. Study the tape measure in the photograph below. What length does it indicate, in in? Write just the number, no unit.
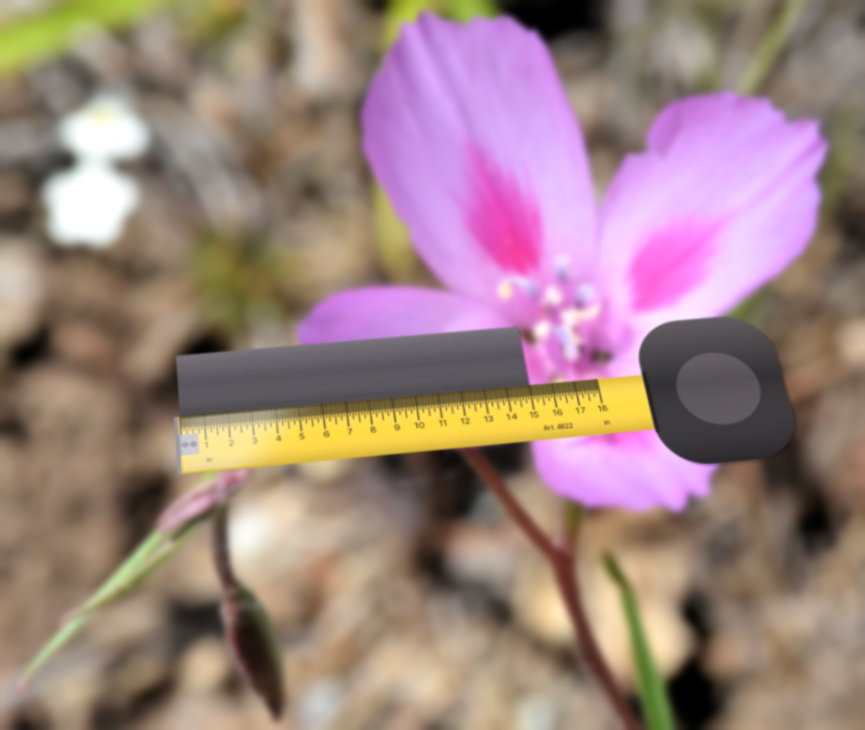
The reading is 15
